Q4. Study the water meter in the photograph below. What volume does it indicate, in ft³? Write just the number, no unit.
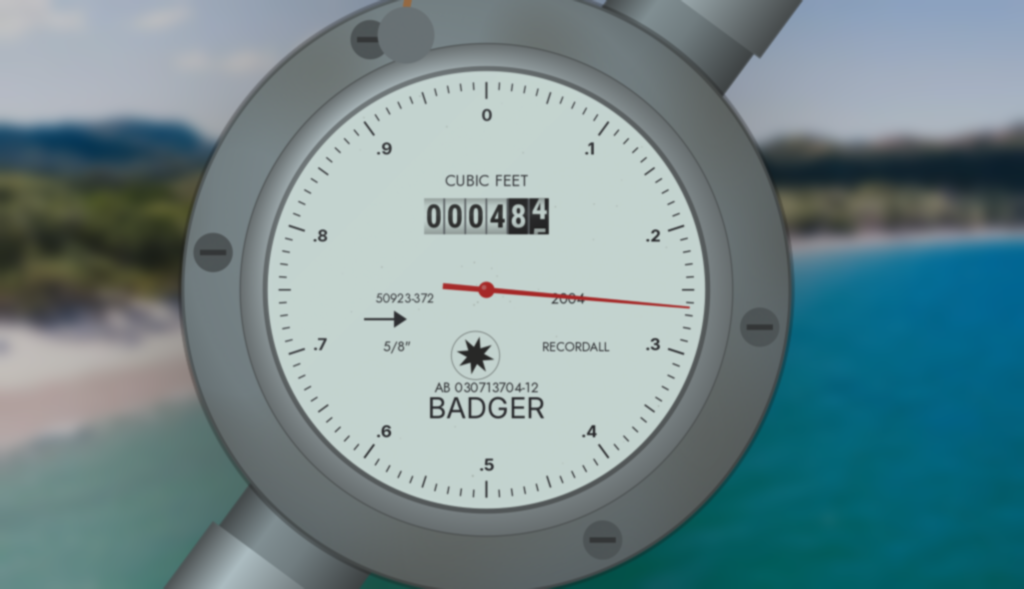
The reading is 484.26
